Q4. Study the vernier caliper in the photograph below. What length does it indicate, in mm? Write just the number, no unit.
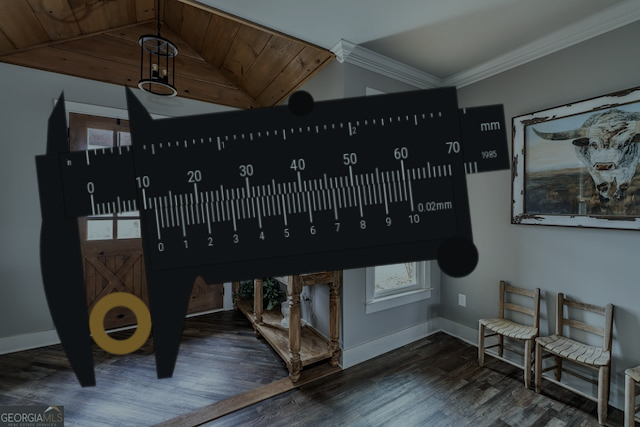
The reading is 12.0
